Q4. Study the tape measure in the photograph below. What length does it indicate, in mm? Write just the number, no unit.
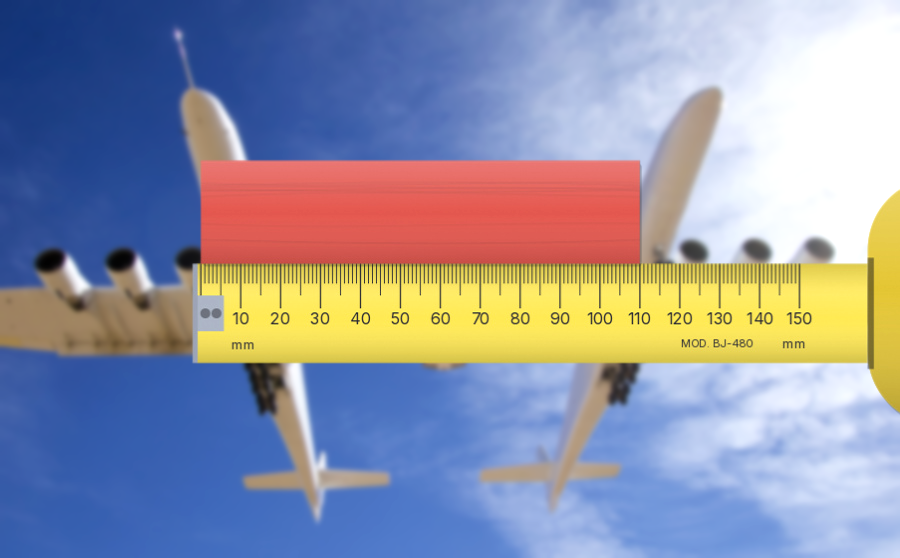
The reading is 110
